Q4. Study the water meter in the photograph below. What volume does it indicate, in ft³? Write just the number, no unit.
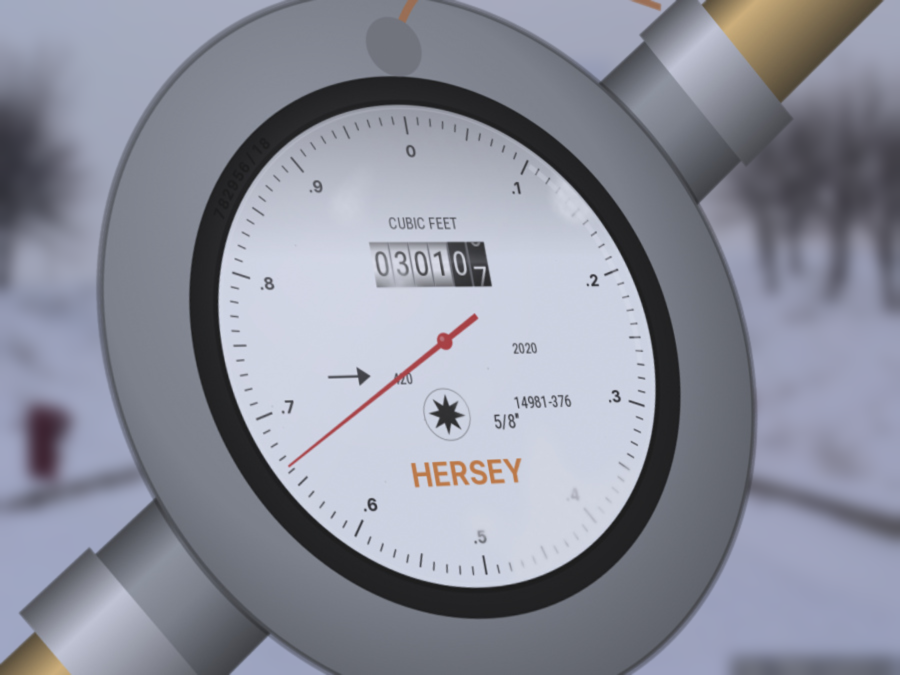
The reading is 30106.66
